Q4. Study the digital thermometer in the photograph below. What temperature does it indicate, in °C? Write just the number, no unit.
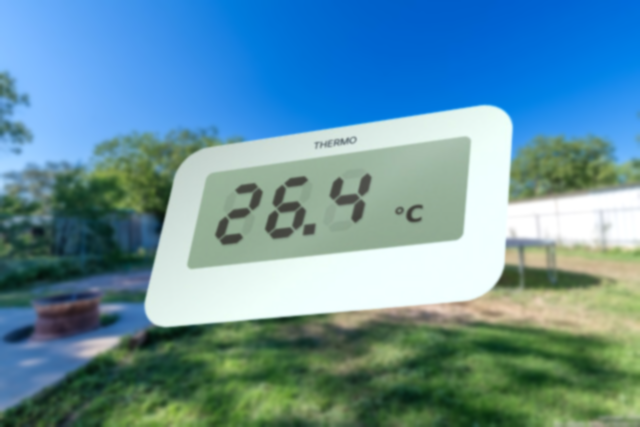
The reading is 26.4
